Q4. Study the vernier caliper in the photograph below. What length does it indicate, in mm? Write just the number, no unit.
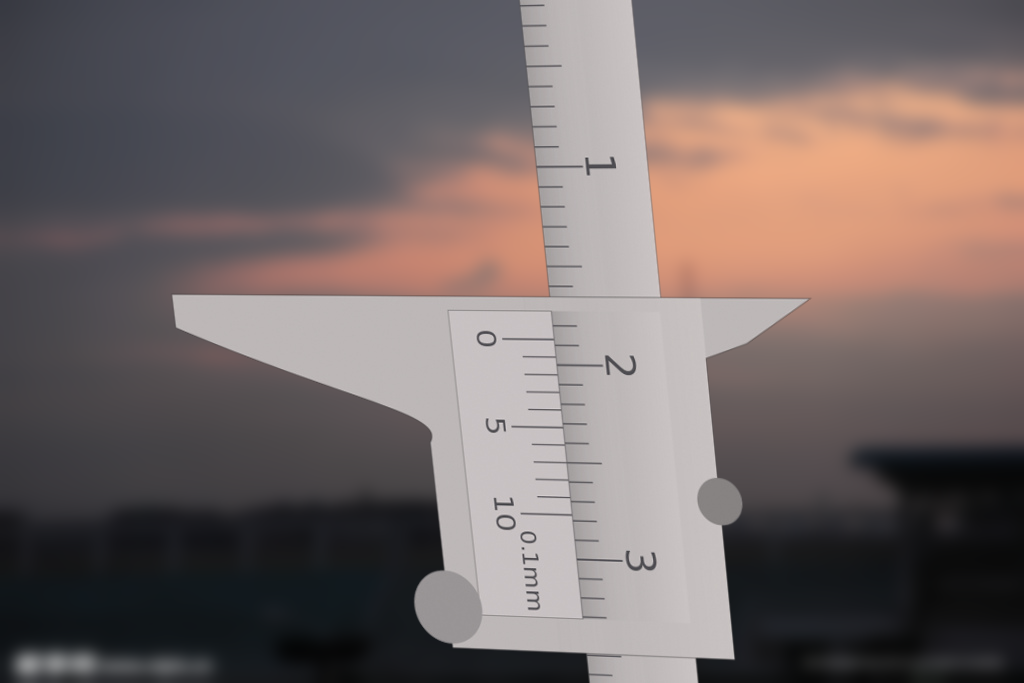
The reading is 18.7
